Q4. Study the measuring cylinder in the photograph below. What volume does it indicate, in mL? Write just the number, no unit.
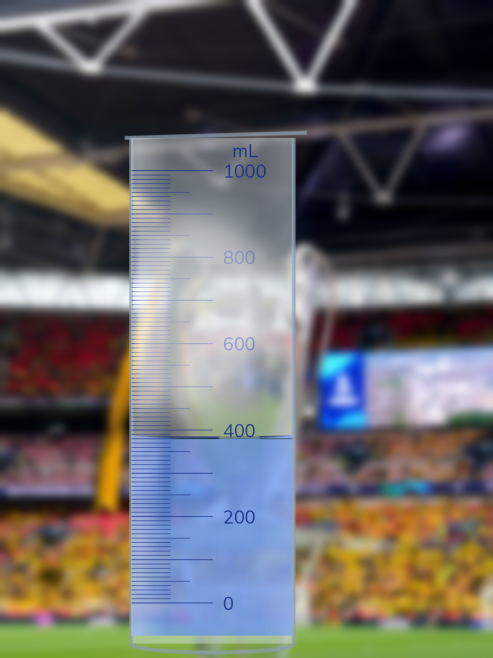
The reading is 380
